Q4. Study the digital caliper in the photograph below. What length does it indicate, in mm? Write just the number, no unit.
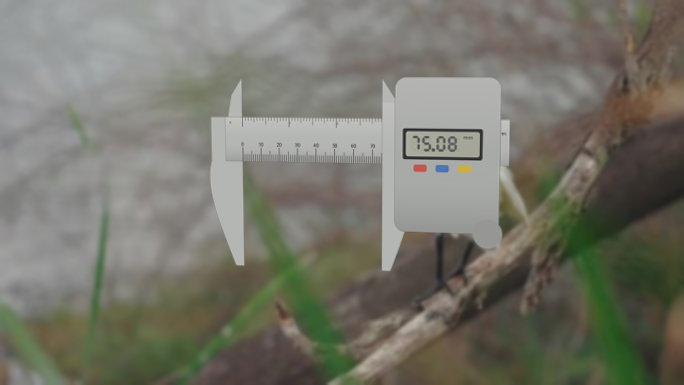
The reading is 75.08
